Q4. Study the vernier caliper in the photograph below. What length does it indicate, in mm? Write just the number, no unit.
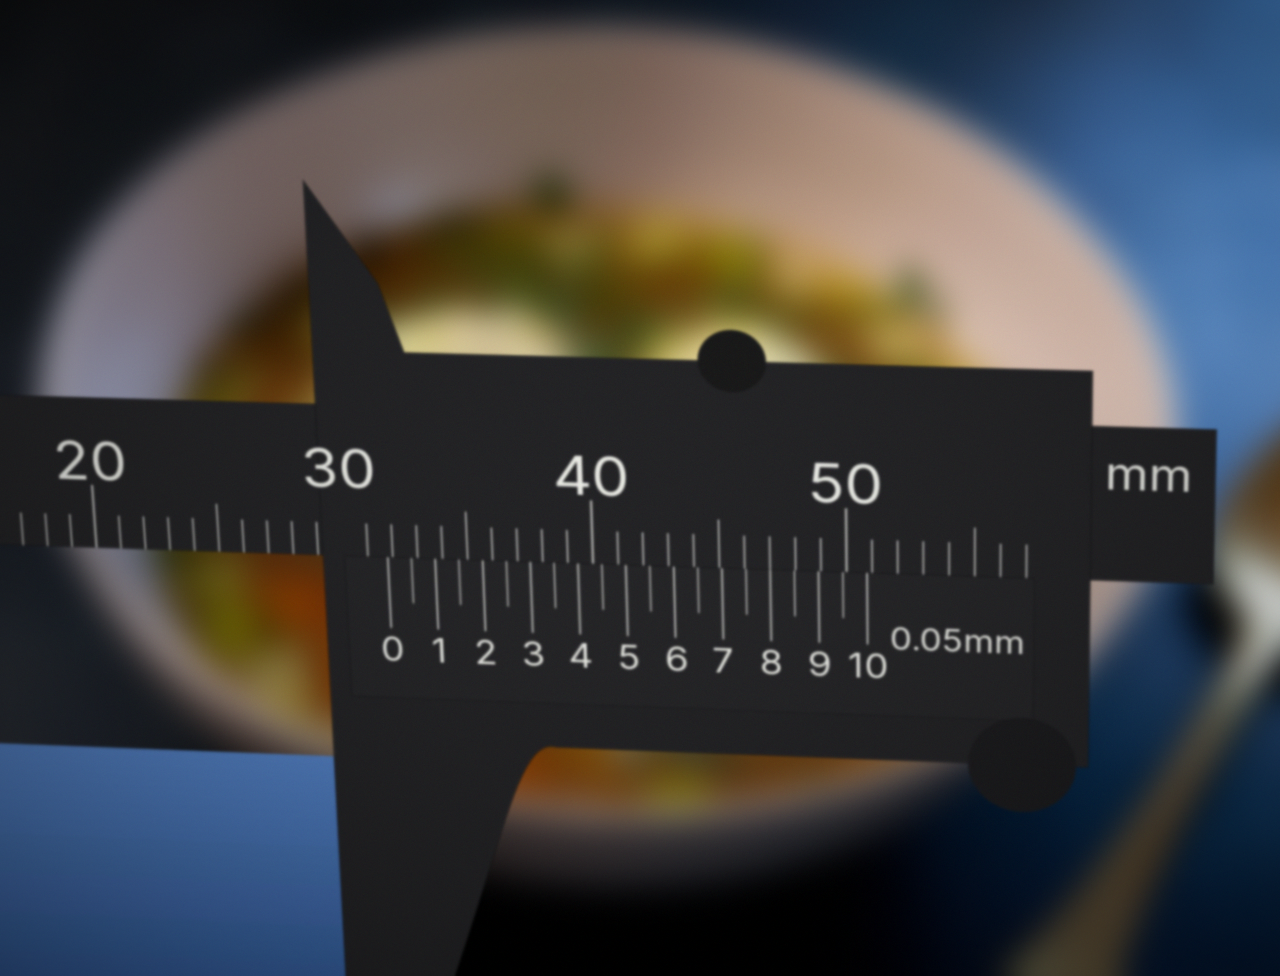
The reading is 31.8
